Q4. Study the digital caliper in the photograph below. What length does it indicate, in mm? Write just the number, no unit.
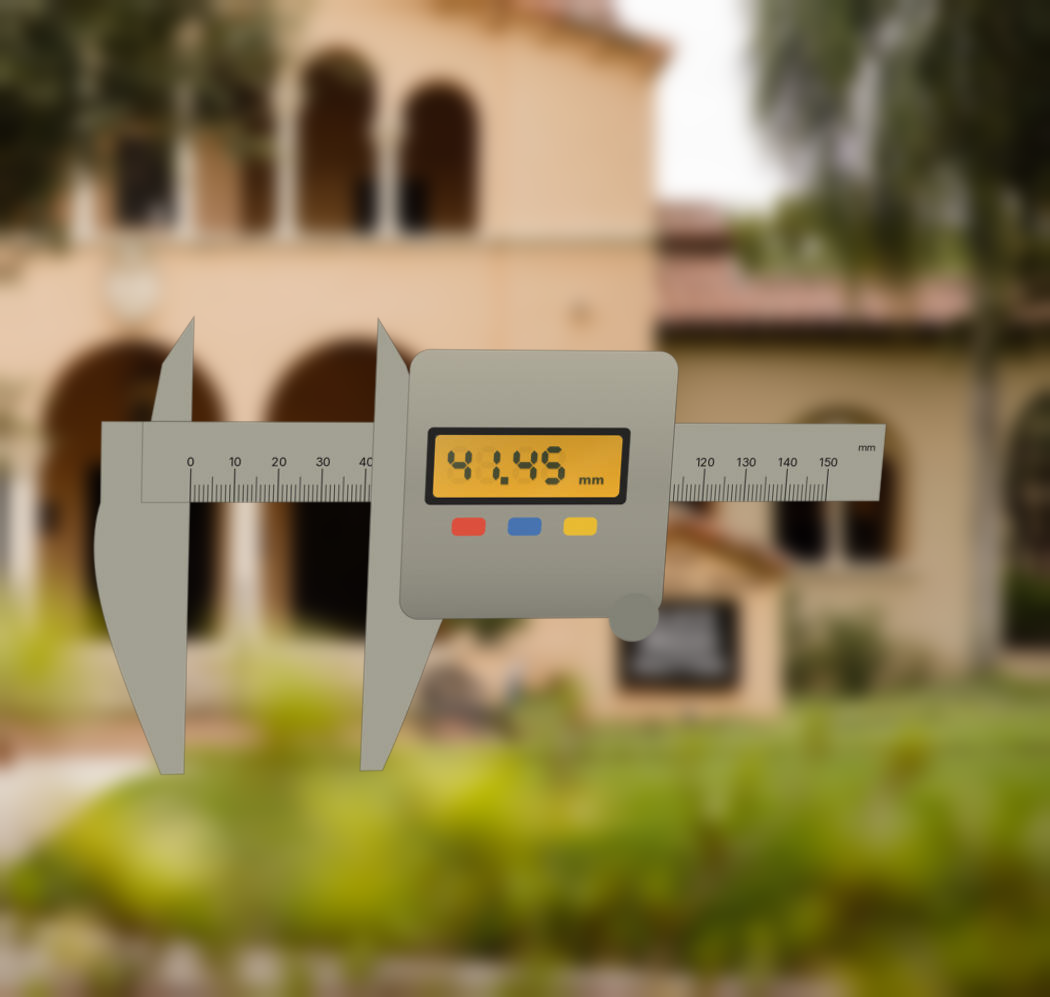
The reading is 41.45
